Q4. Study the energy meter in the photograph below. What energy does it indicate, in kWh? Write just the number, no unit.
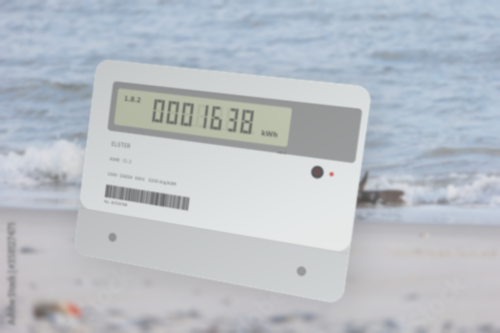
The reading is 1638
